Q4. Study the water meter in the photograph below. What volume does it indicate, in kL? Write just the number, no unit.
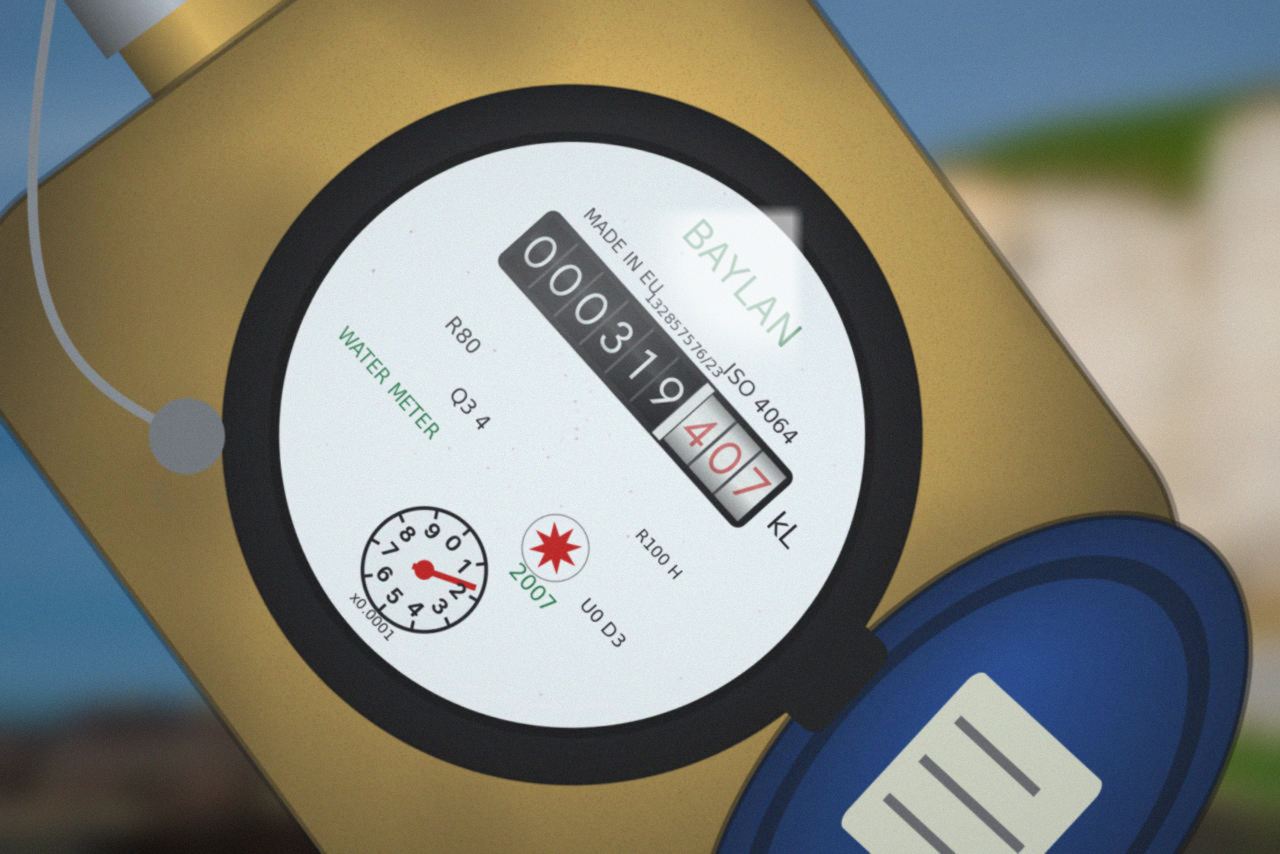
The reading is 319.4071
